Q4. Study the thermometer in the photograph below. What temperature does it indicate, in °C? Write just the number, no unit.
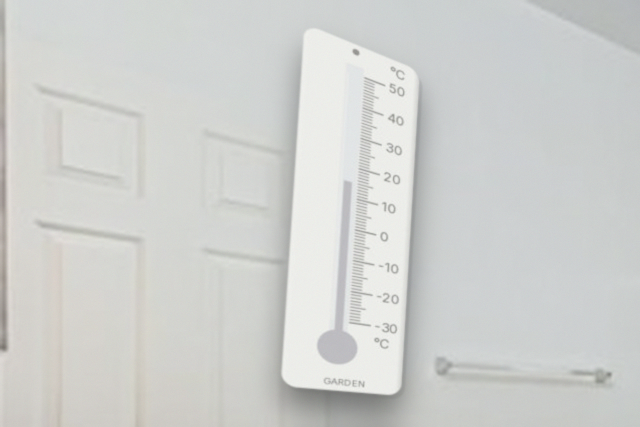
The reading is 15
